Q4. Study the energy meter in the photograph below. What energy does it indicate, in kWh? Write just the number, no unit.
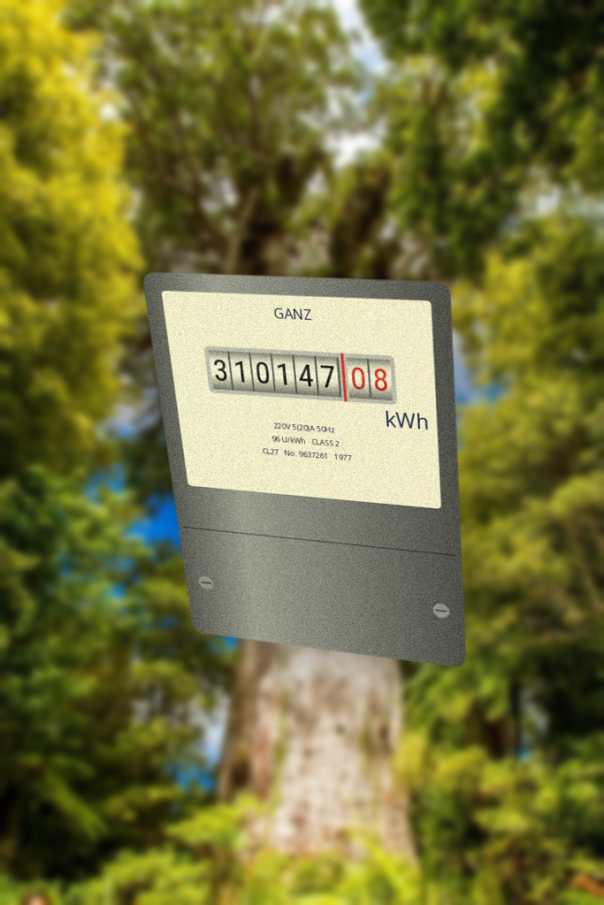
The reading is 310147.08
